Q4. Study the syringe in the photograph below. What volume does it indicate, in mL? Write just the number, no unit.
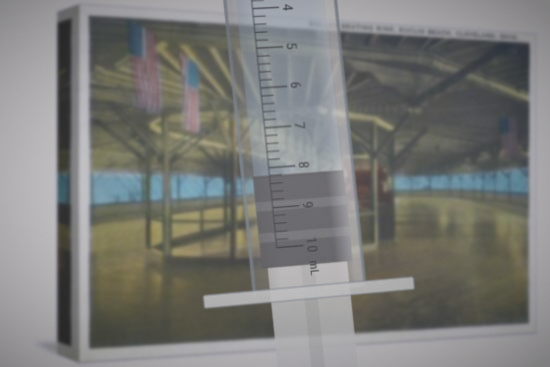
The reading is 8.2
